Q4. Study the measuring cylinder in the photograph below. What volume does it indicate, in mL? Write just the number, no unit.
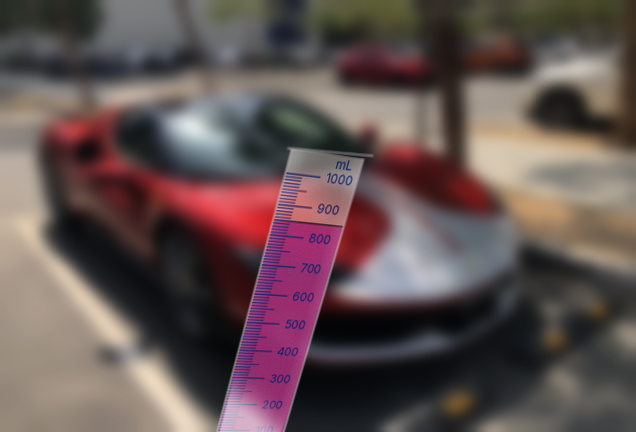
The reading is 850
